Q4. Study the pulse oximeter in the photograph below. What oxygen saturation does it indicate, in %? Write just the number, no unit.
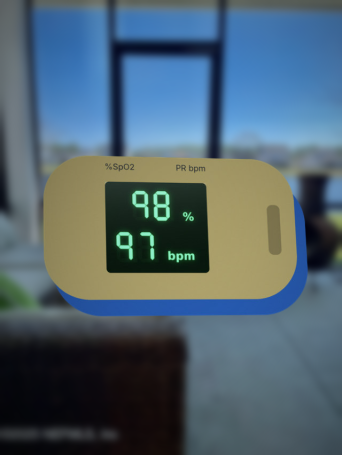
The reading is 98
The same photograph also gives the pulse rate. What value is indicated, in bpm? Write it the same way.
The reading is 97
